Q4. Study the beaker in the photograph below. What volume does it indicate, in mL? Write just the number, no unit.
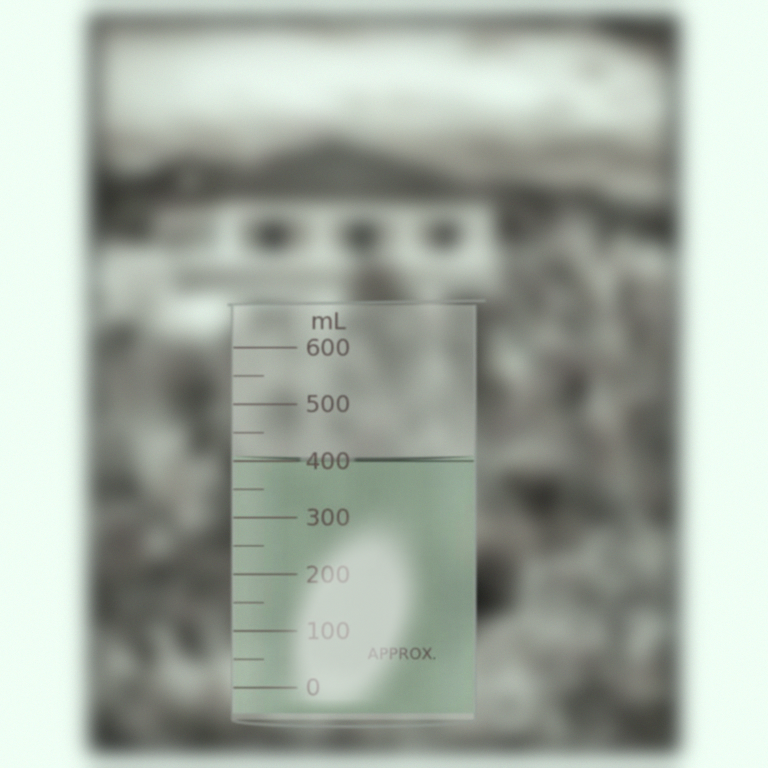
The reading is 400
